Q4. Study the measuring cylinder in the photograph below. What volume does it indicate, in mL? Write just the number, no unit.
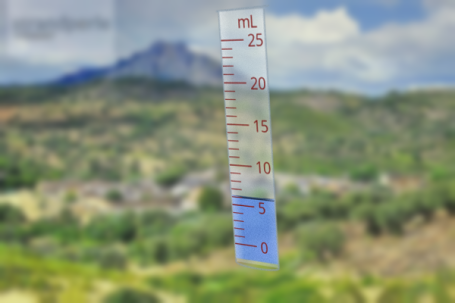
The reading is 6
